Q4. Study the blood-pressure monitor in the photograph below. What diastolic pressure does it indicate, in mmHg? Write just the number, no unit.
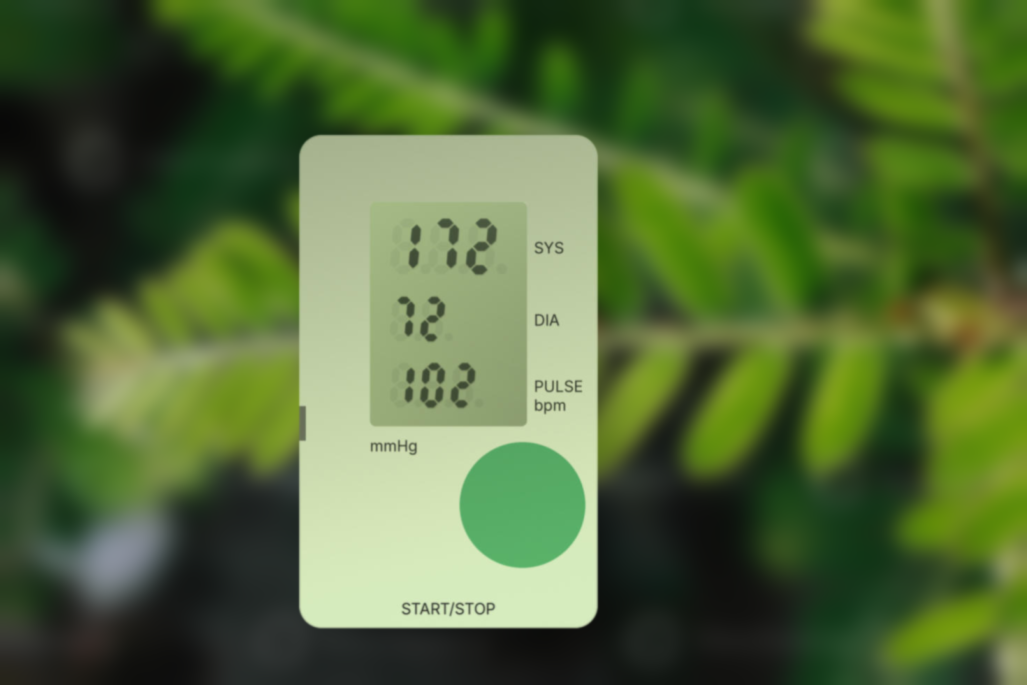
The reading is 72
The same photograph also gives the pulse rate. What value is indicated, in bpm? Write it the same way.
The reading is 102
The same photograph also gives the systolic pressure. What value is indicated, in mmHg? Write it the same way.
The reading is 172
